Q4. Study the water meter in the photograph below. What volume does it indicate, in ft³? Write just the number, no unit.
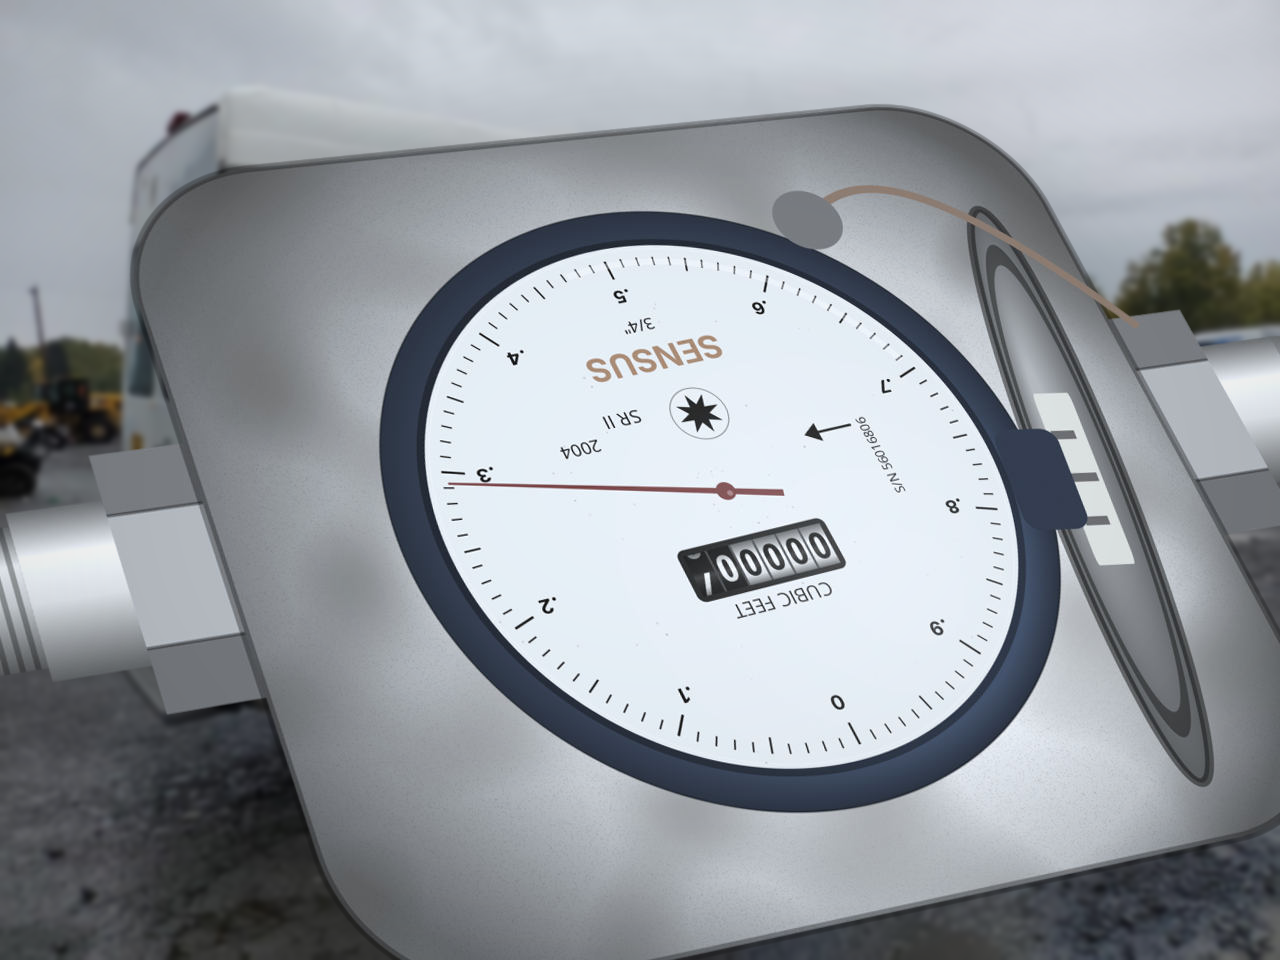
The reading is 7.29
